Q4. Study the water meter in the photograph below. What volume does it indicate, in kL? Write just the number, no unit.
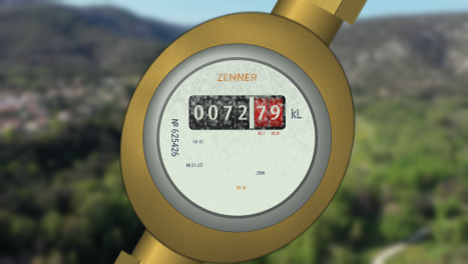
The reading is 72.79
